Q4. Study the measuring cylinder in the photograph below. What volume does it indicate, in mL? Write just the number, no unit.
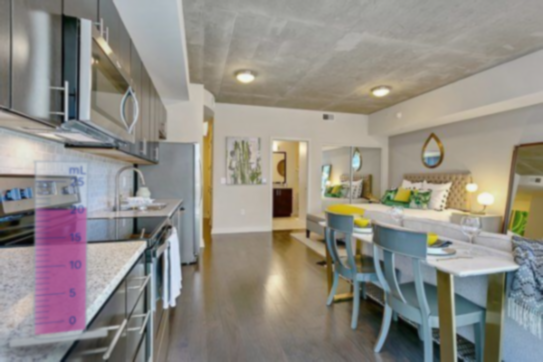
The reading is 20
